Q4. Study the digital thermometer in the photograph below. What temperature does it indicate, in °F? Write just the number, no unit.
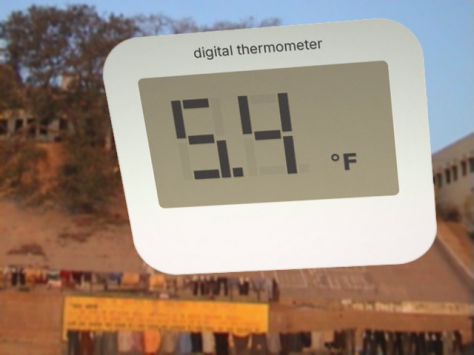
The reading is 5.4
